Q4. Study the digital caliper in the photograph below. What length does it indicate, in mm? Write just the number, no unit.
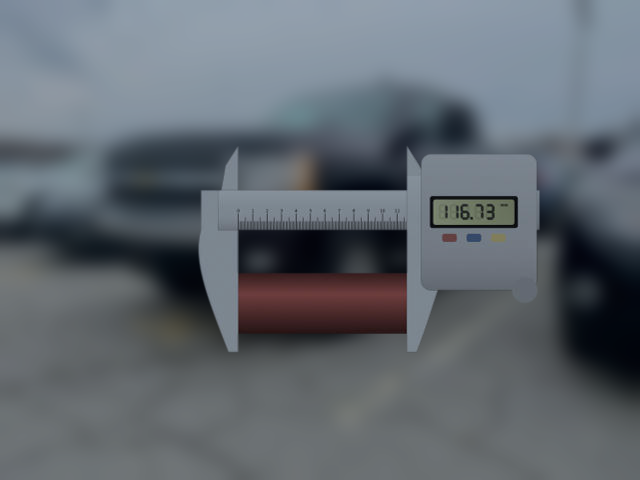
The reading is 116.73
